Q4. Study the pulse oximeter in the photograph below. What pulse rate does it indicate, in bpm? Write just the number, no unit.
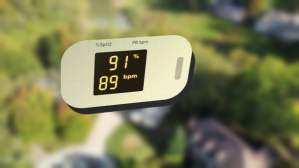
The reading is 89
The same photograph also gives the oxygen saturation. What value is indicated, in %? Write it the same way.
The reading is 91
